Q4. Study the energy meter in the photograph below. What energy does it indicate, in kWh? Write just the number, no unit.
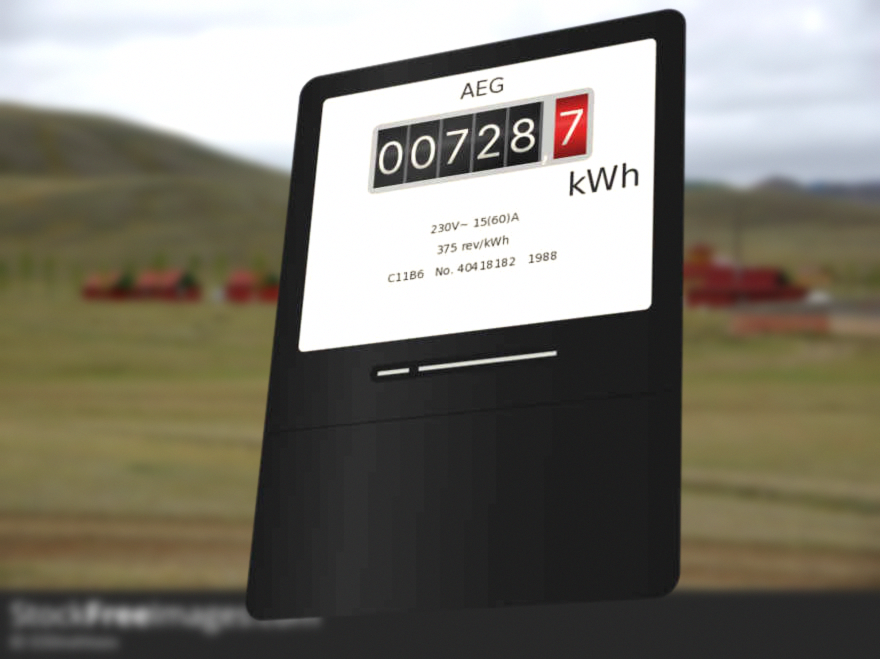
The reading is 728.7
